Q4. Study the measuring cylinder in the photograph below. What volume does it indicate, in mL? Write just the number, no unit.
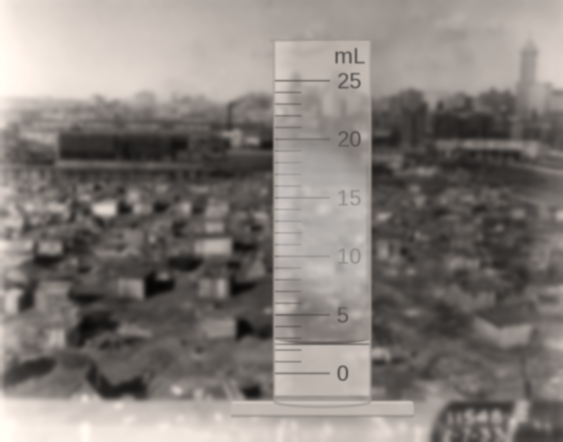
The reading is 2.5
